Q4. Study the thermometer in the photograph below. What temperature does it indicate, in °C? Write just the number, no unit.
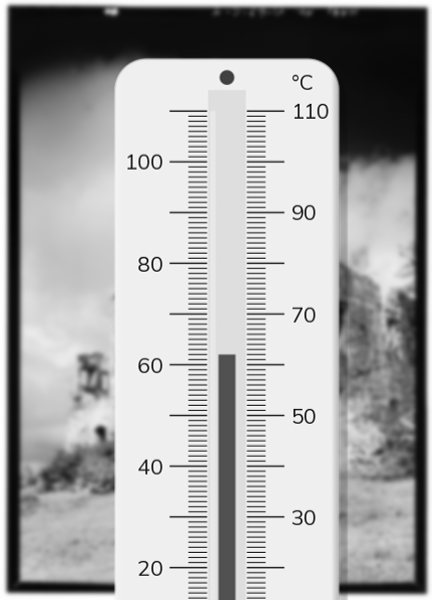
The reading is 62
